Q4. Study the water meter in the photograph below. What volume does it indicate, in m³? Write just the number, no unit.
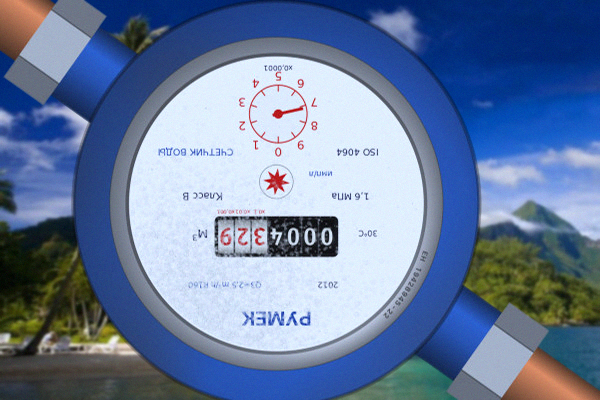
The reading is 4.3297
